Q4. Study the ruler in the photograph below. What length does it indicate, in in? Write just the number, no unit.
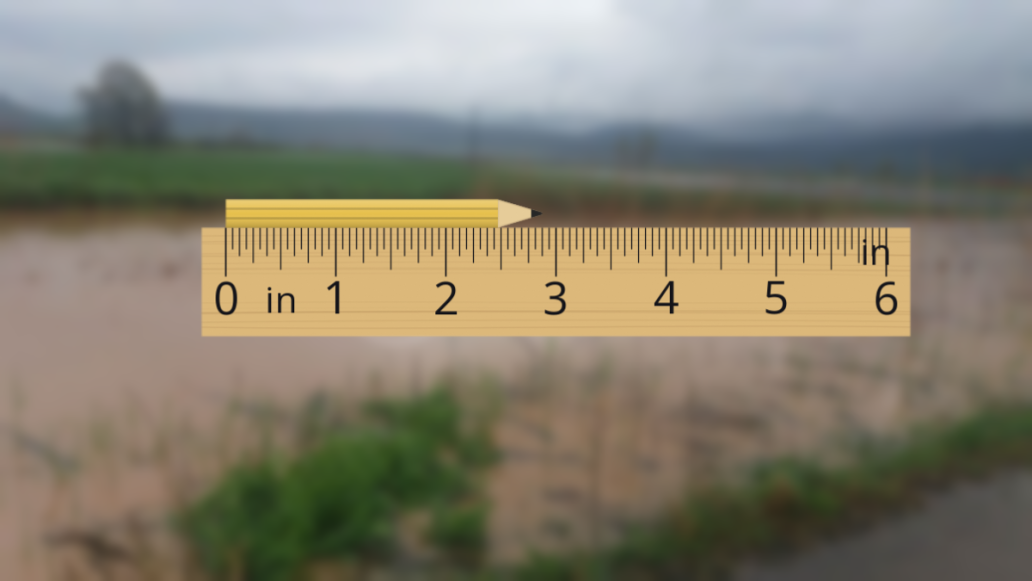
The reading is 2.875
